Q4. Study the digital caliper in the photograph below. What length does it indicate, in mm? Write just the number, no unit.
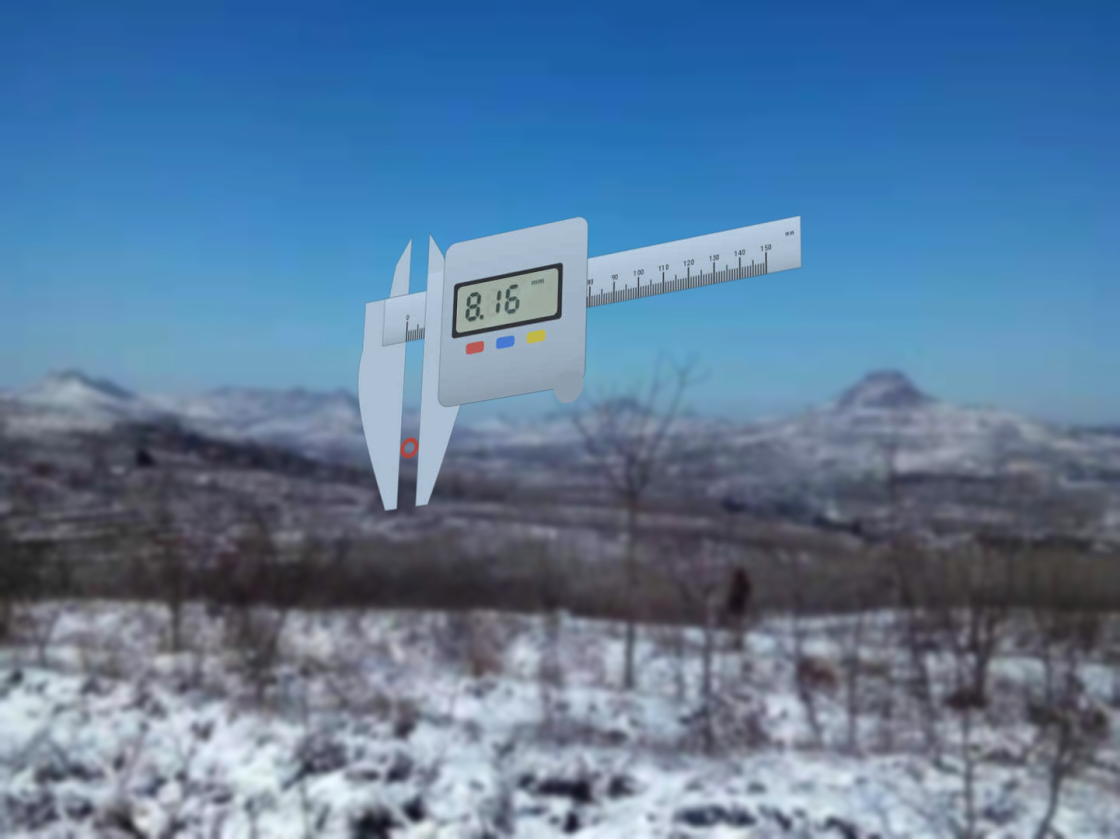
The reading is 8.16
